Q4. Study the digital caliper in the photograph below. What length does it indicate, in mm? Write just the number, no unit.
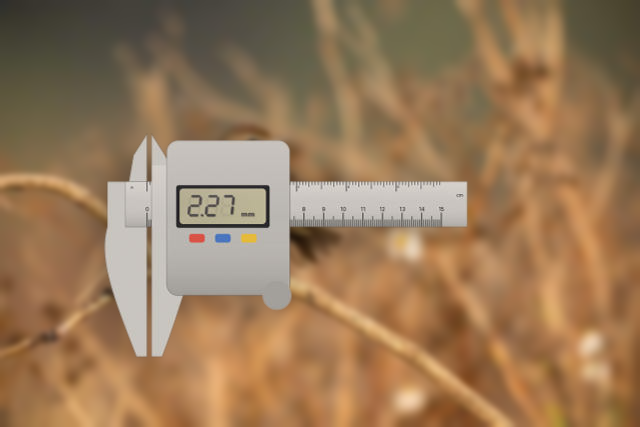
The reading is 2.27
